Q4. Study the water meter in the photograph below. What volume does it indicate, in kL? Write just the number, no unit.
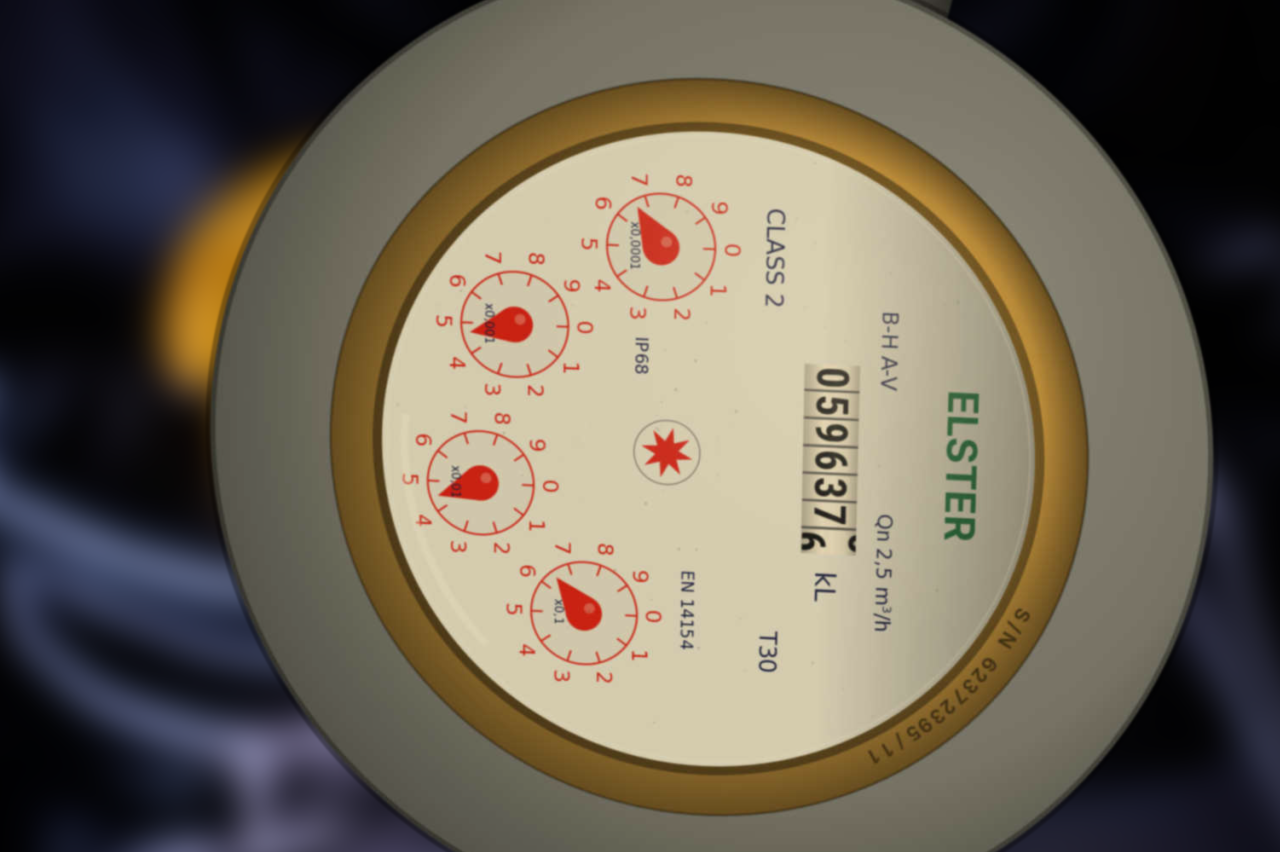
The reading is 596375.6446
